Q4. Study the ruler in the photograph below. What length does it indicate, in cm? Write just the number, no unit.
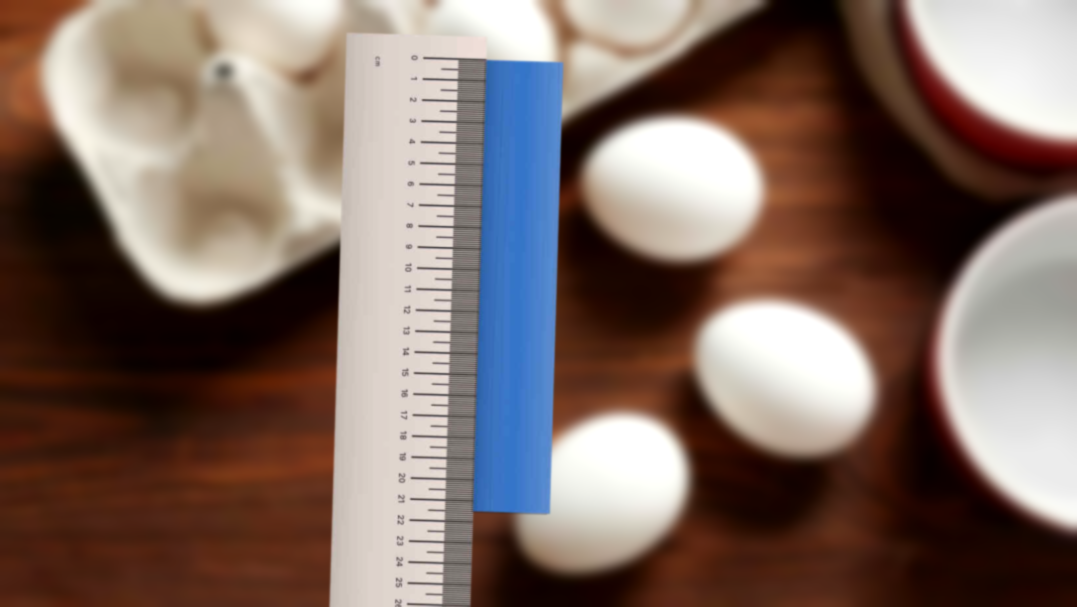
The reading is 21.5
